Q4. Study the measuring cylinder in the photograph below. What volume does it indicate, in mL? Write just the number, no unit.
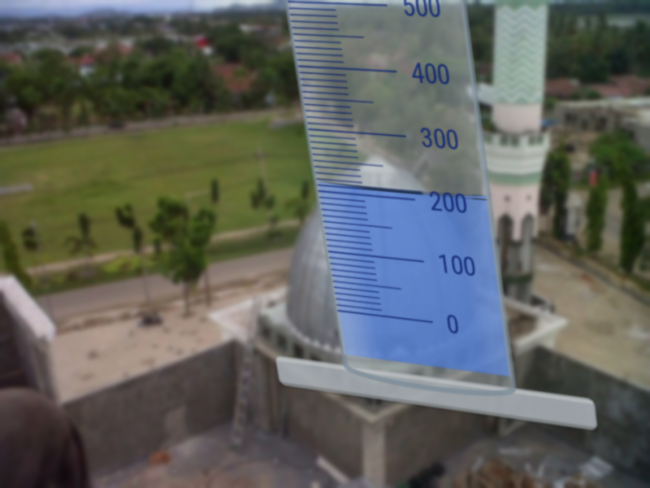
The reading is 210
